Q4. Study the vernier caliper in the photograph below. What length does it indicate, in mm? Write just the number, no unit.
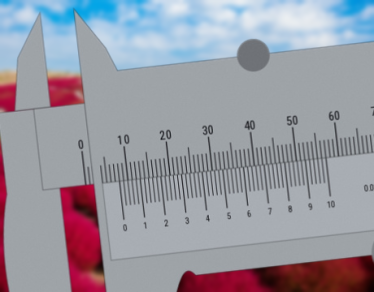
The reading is 8.0
